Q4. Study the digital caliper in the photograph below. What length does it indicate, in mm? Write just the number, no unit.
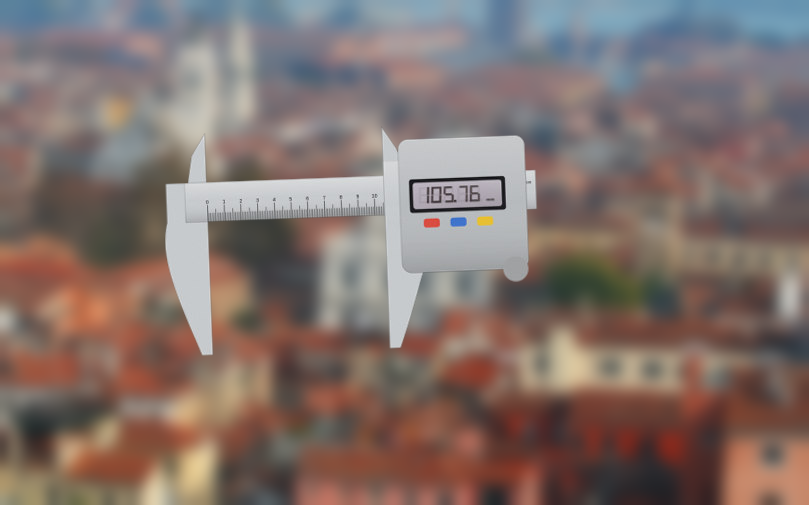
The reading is 105.76
